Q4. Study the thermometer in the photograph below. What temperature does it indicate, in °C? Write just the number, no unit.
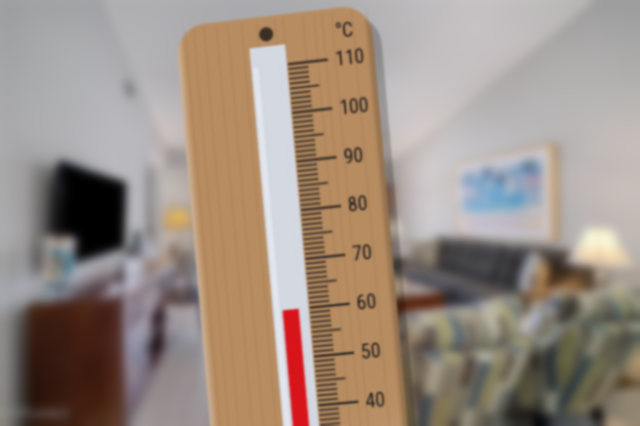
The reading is 60
